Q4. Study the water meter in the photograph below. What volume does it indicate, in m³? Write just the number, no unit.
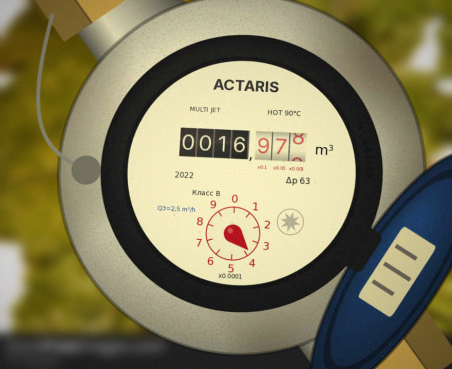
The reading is 16.9783
